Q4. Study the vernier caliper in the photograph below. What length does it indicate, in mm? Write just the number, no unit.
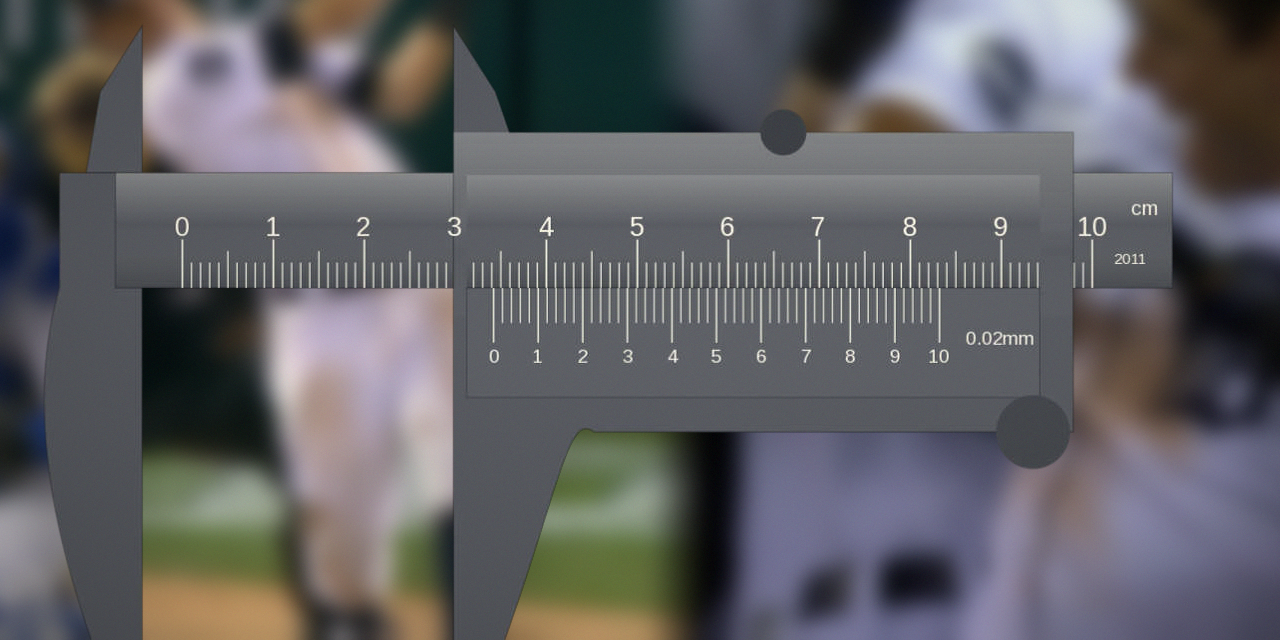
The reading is 34.2
